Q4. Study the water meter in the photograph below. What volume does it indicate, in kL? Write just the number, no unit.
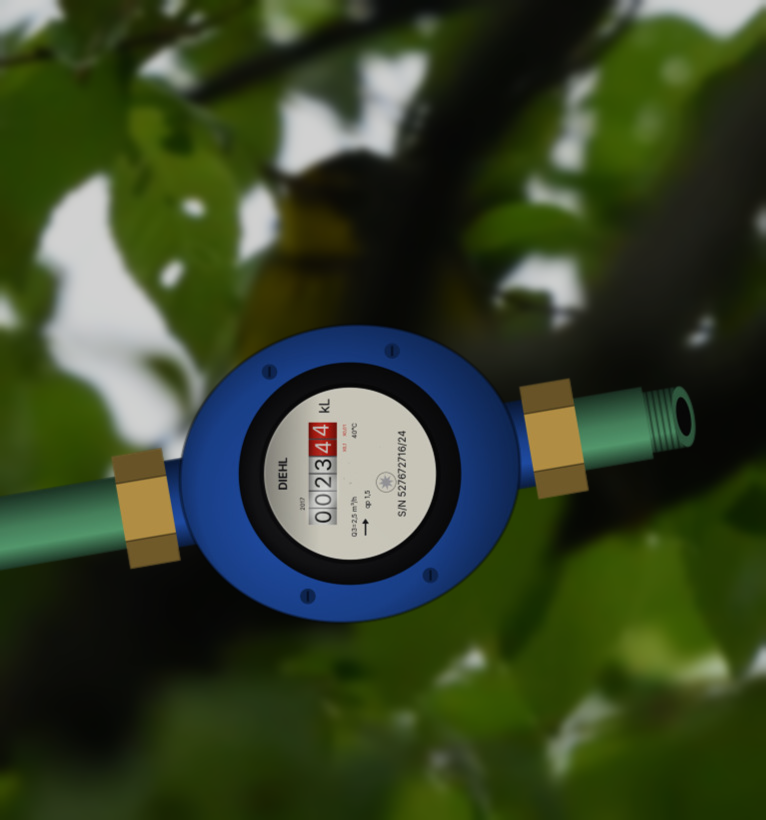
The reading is 23.44
